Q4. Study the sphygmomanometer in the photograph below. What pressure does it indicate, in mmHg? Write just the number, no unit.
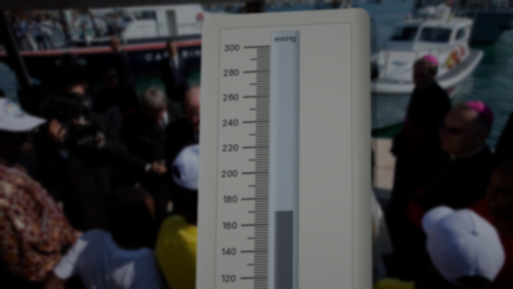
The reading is 170
